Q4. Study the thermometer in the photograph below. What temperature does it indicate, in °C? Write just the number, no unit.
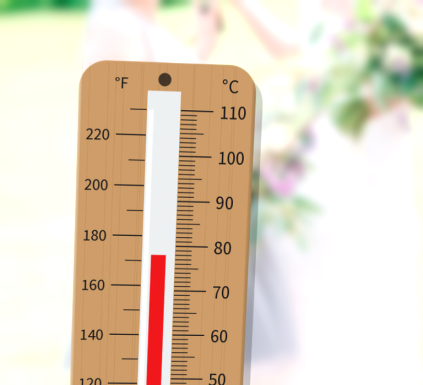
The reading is 78
